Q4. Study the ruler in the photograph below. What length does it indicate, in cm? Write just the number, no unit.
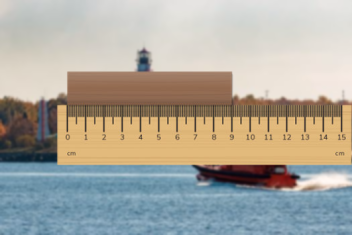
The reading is 9
